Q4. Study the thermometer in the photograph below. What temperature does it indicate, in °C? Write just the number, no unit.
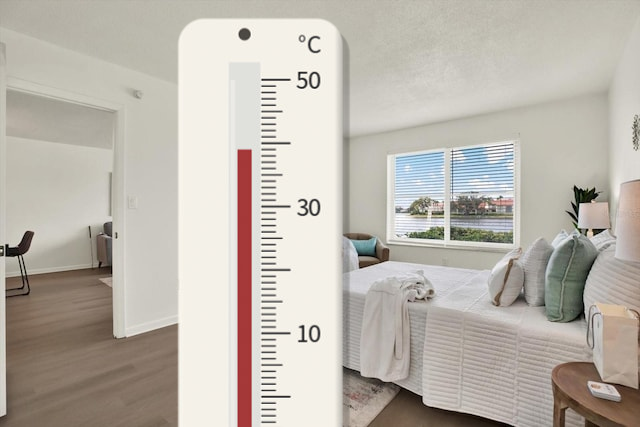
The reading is 39
